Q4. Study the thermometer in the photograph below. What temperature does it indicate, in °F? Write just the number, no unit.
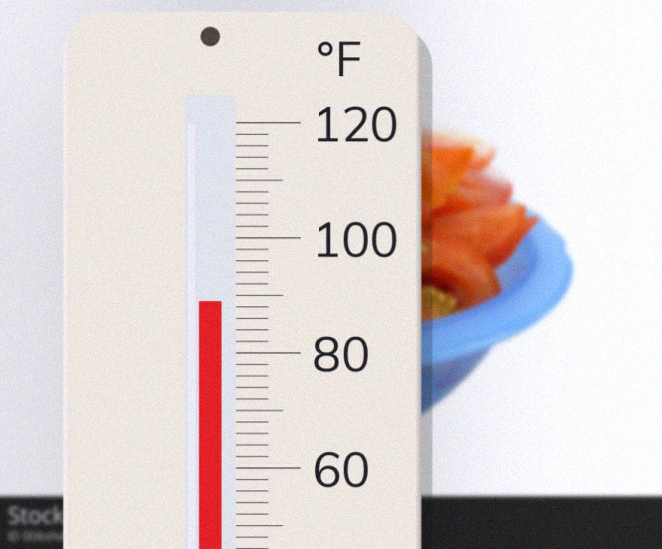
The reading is 89
